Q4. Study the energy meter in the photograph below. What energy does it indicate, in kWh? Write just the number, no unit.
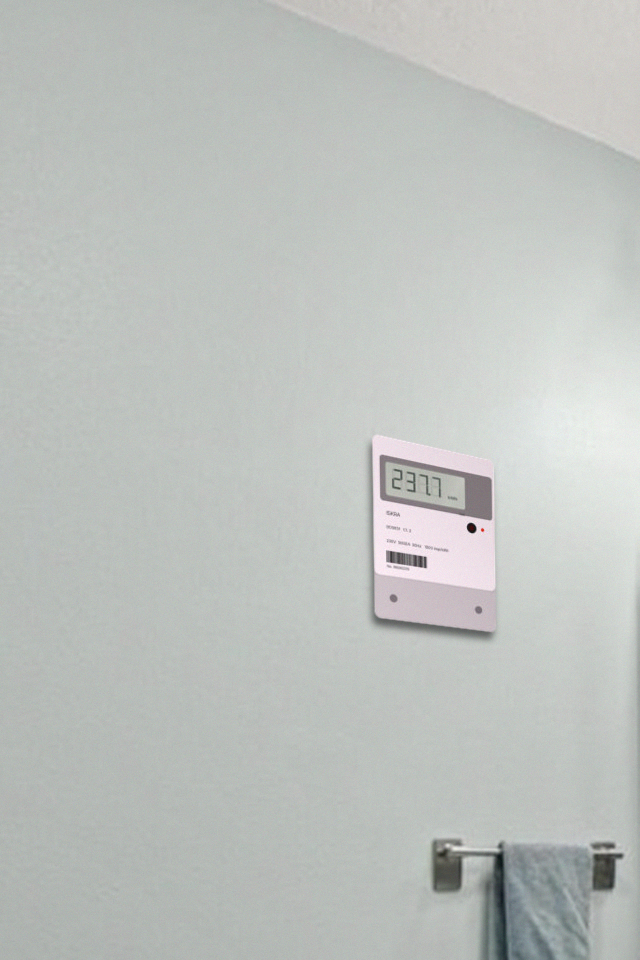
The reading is 237.7
